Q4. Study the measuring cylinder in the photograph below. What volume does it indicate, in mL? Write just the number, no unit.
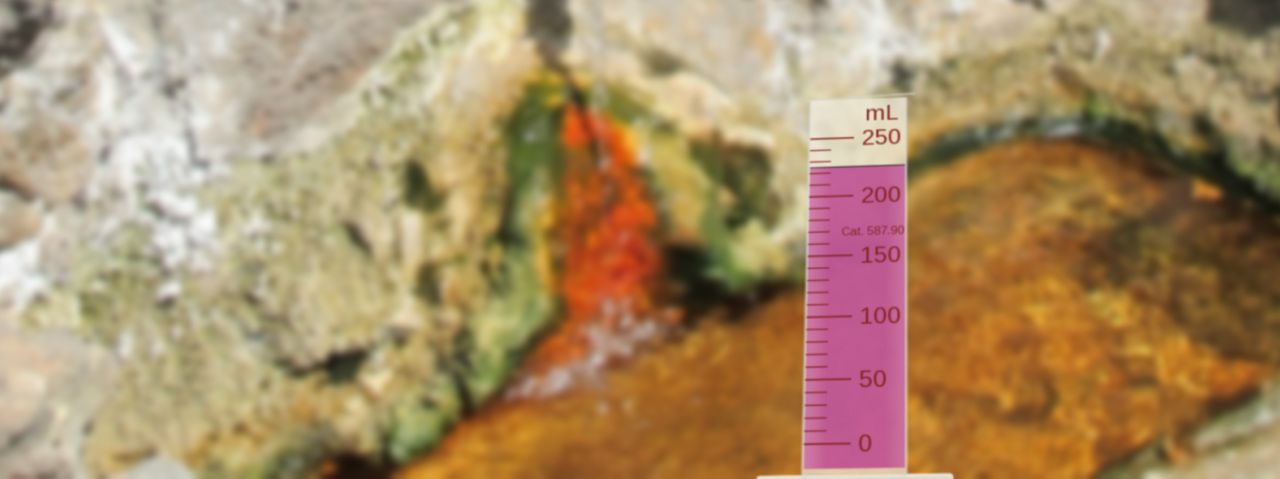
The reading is 225
